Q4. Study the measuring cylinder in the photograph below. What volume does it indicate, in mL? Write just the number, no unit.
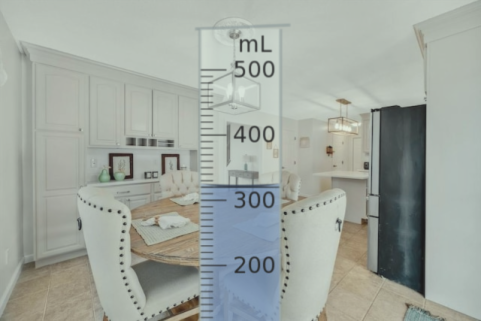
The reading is 320
